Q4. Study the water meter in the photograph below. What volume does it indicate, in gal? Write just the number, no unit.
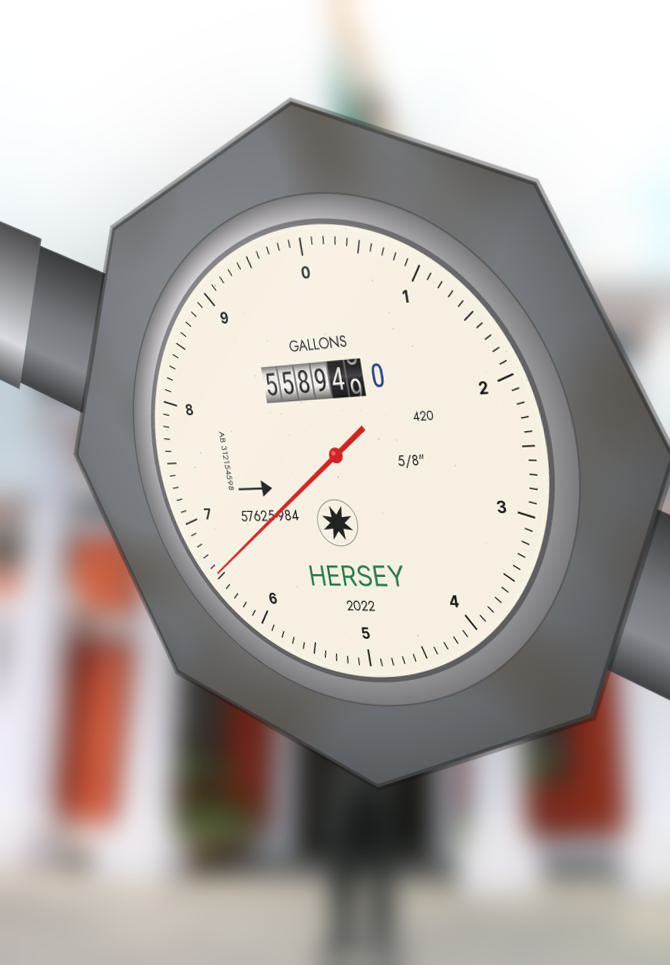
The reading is 5589486.5
